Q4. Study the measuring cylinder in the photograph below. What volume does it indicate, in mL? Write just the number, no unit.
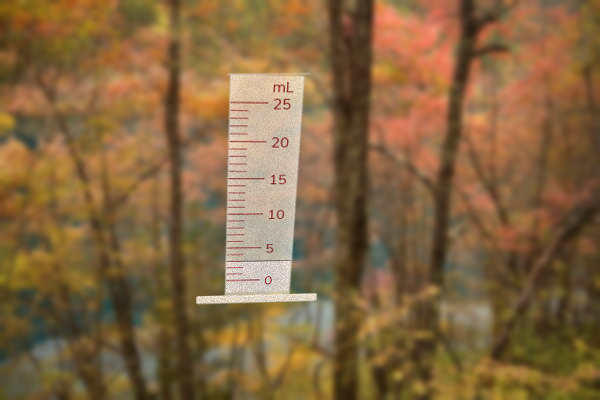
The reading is 3
